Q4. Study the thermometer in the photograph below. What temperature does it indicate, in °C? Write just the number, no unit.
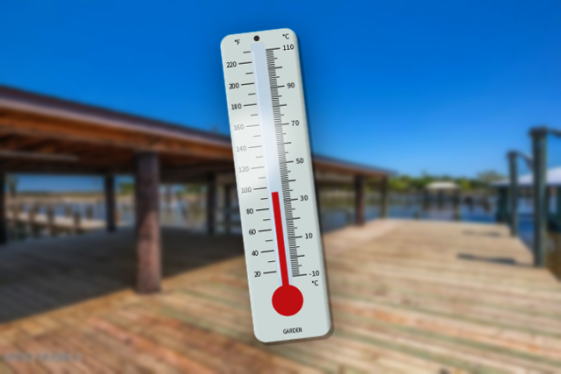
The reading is 35
